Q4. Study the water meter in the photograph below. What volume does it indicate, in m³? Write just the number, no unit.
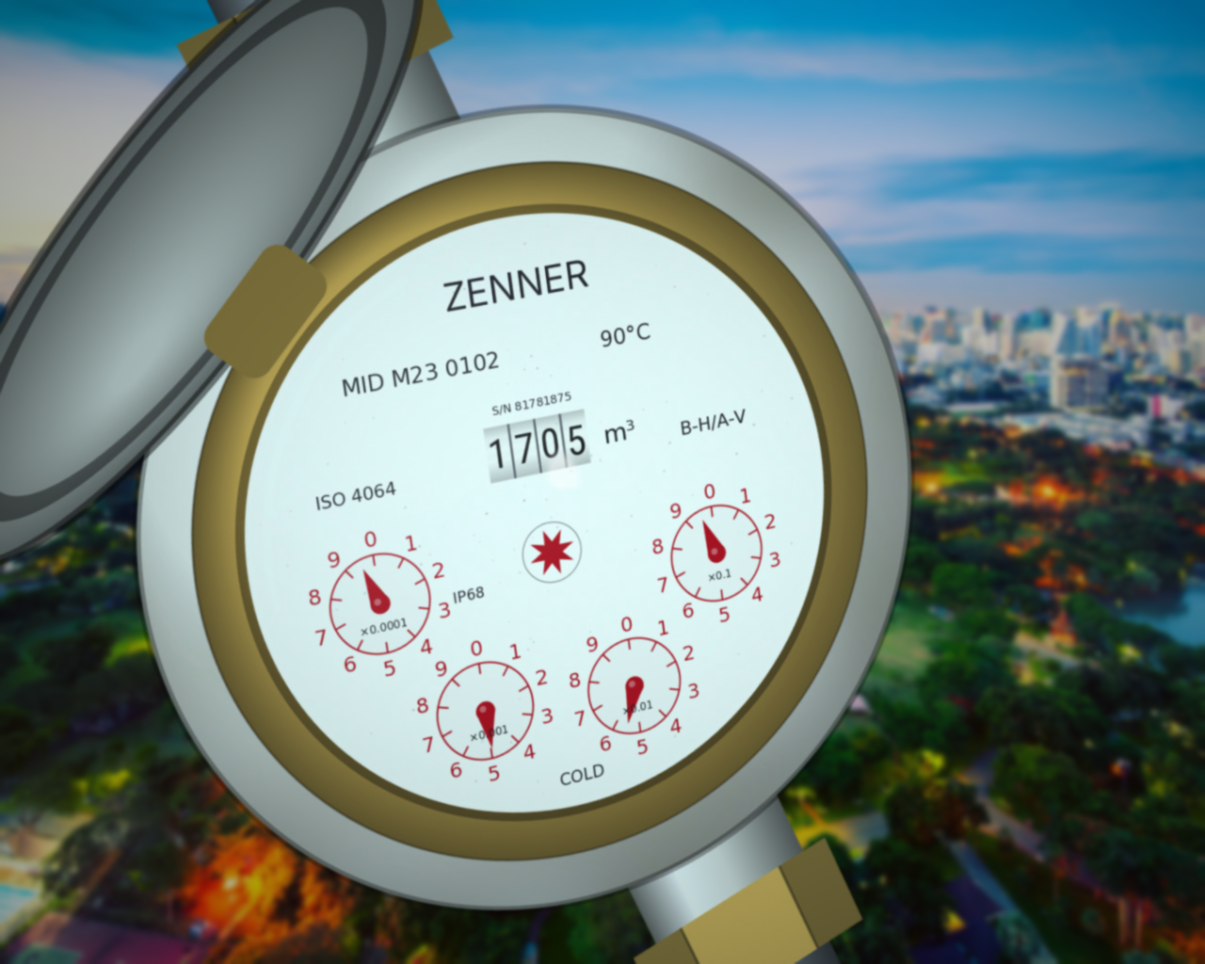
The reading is 1704.9549
